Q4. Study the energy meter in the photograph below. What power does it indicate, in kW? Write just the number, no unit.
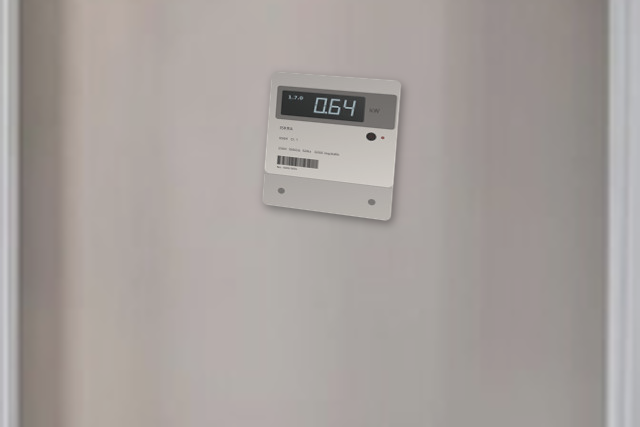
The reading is 0.64
